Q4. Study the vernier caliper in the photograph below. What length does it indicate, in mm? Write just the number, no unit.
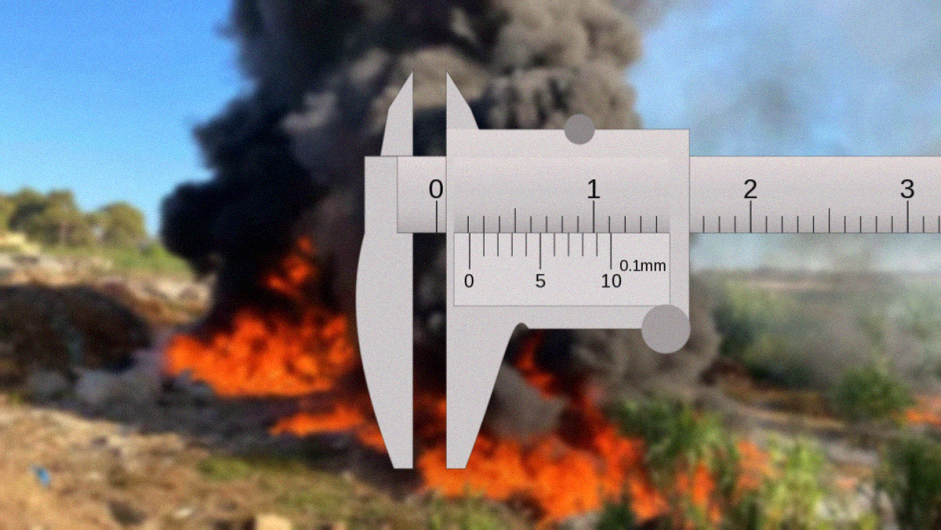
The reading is 2.1
